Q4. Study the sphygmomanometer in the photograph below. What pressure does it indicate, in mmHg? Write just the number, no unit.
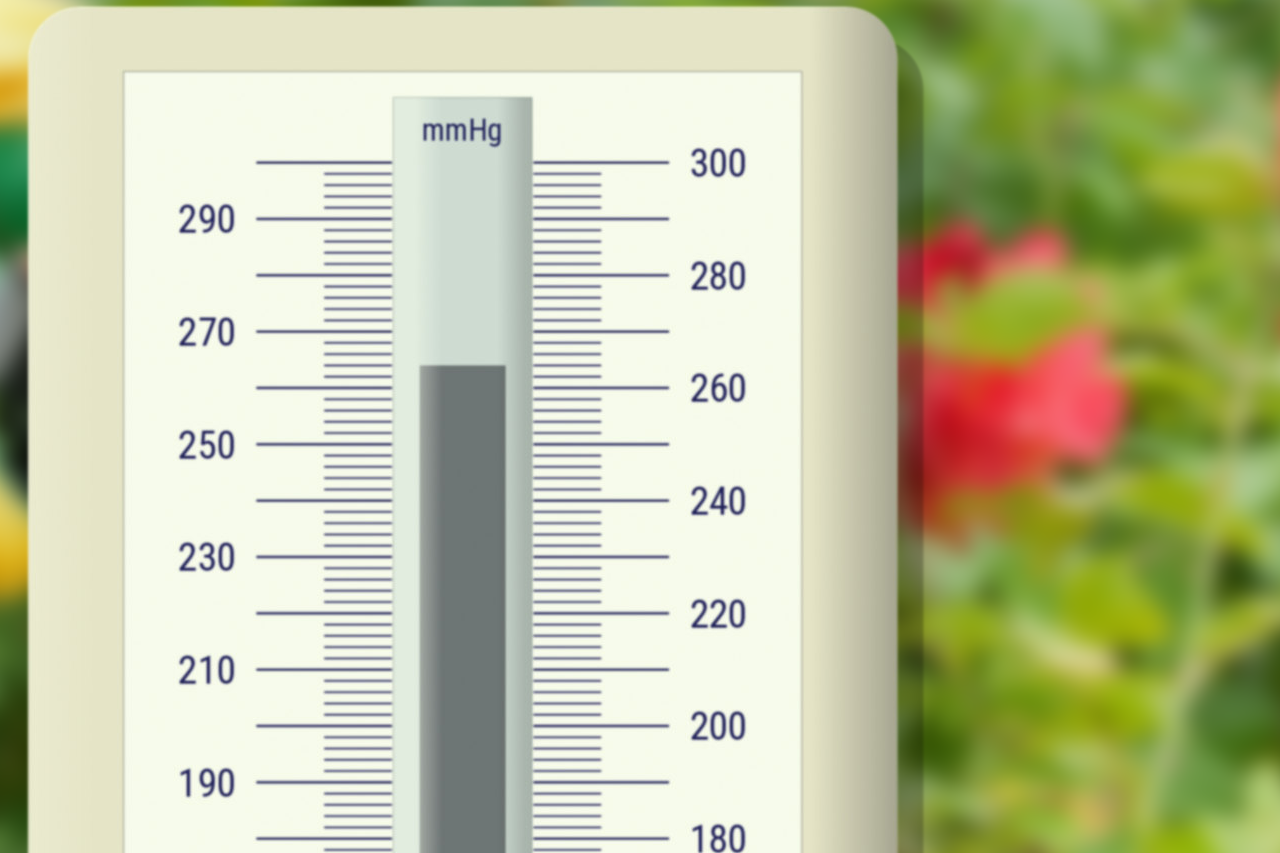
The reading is 264
